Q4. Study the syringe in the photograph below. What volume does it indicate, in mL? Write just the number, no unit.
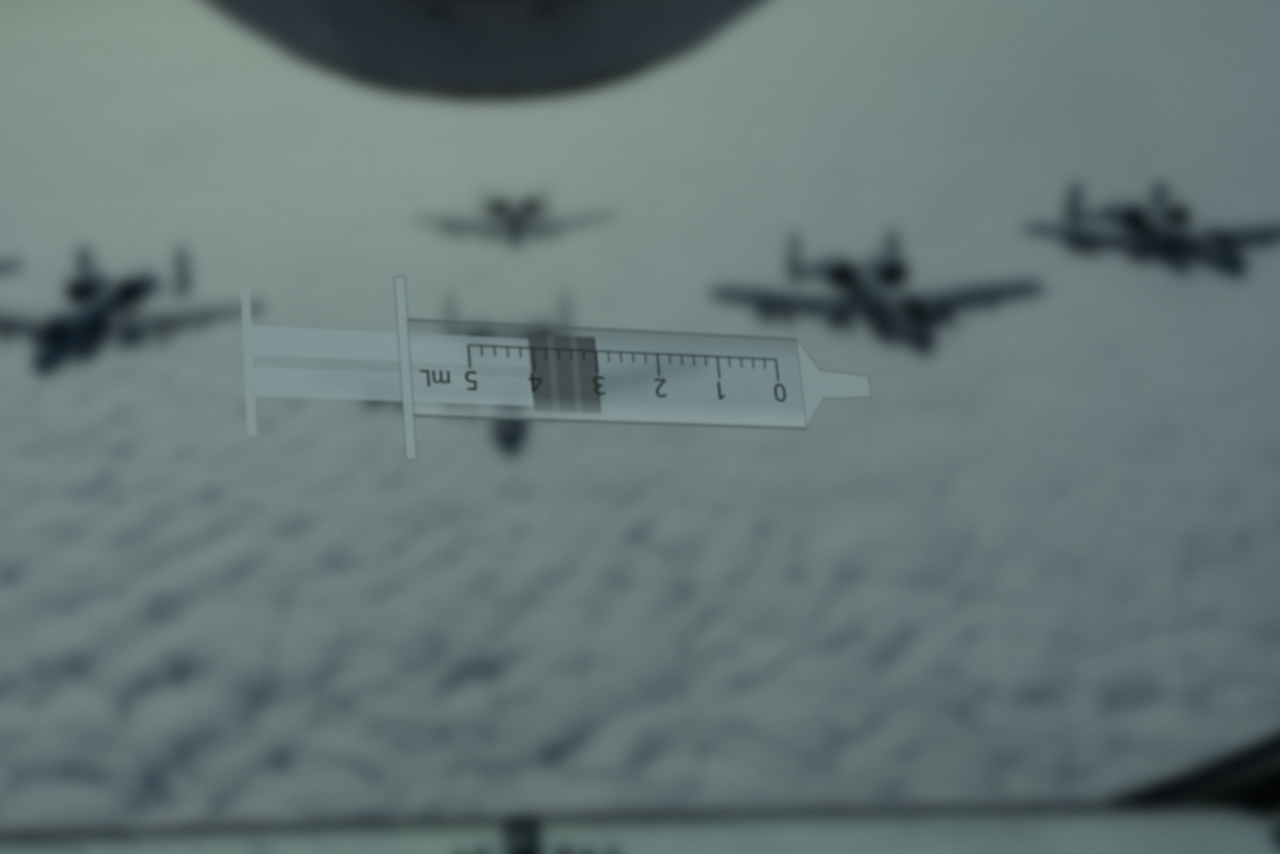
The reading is 3
